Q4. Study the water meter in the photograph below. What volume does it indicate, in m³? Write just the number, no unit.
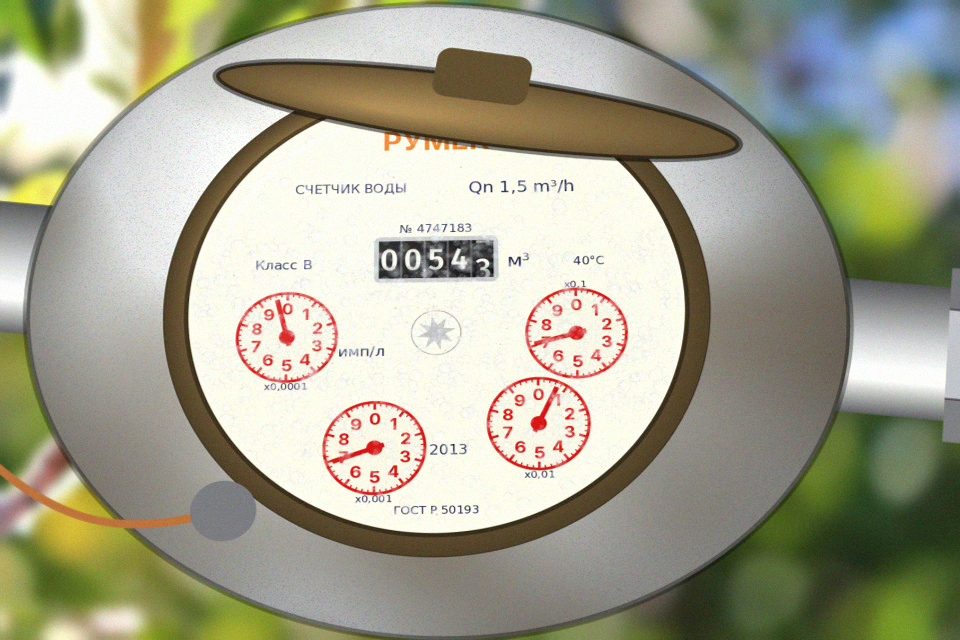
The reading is 542.7069
